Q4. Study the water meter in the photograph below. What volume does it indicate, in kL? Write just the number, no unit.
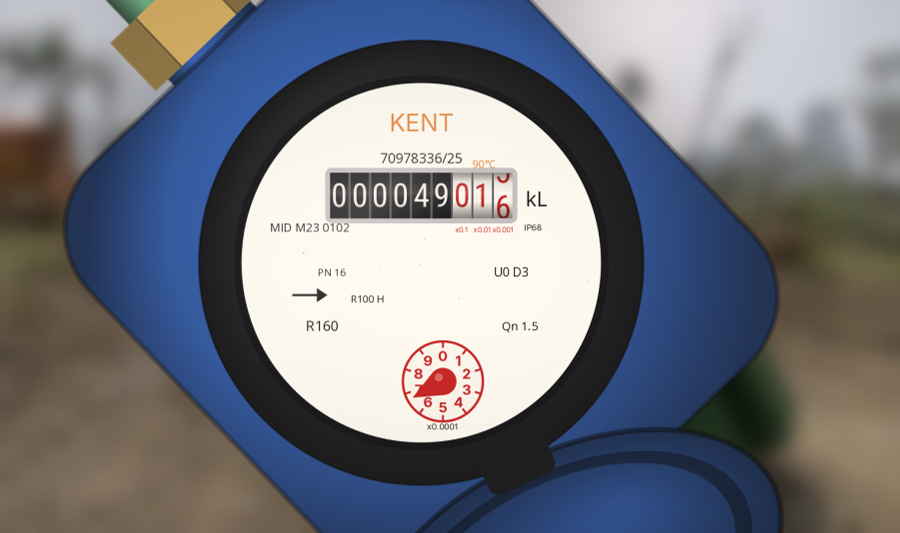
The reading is 49.0156
